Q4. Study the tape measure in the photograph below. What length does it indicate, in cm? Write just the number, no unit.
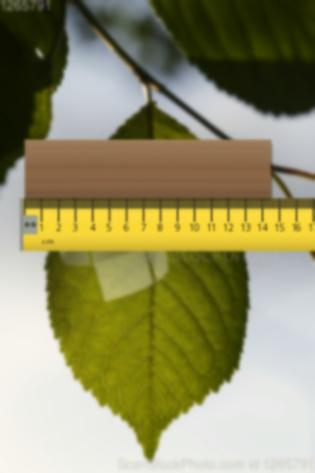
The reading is 14.5
